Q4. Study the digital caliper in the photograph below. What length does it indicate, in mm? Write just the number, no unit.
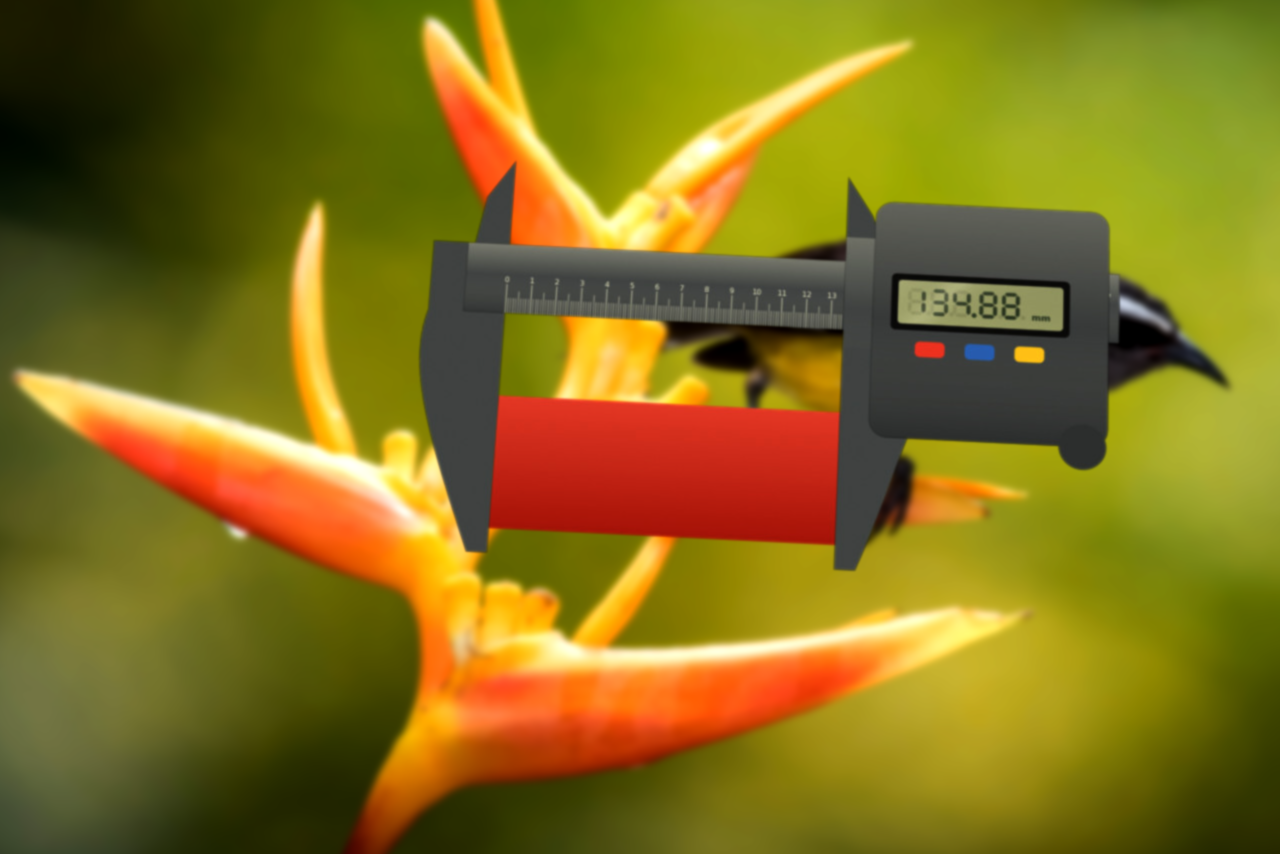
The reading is 134.88
